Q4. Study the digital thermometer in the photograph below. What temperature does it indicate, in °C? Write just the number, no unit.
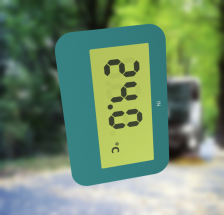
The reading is 24.0
